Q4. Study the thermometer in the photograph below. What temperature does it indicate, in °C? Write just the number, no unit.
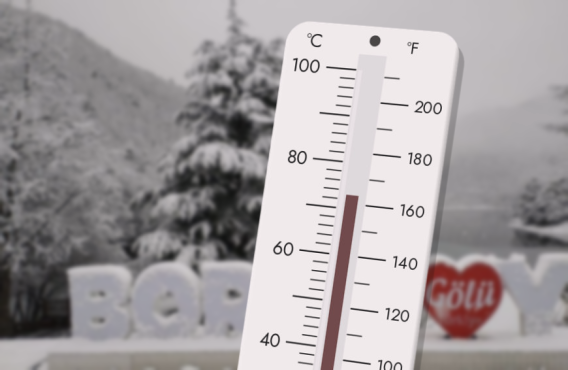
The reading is 73
